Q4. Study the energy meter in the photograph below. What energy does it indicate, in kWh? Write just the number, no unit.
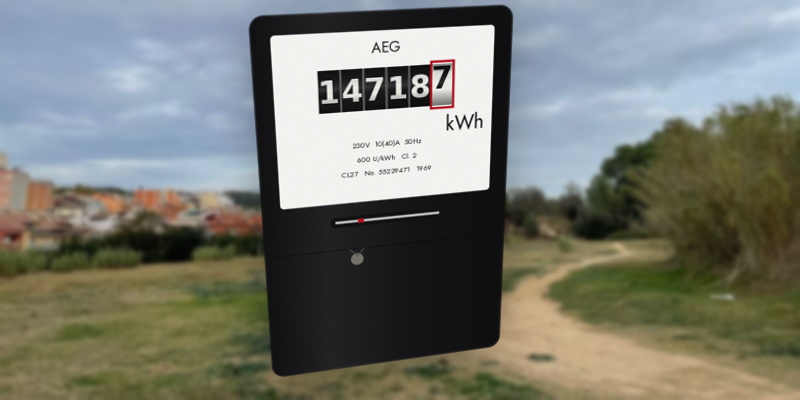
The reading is 14718.7
